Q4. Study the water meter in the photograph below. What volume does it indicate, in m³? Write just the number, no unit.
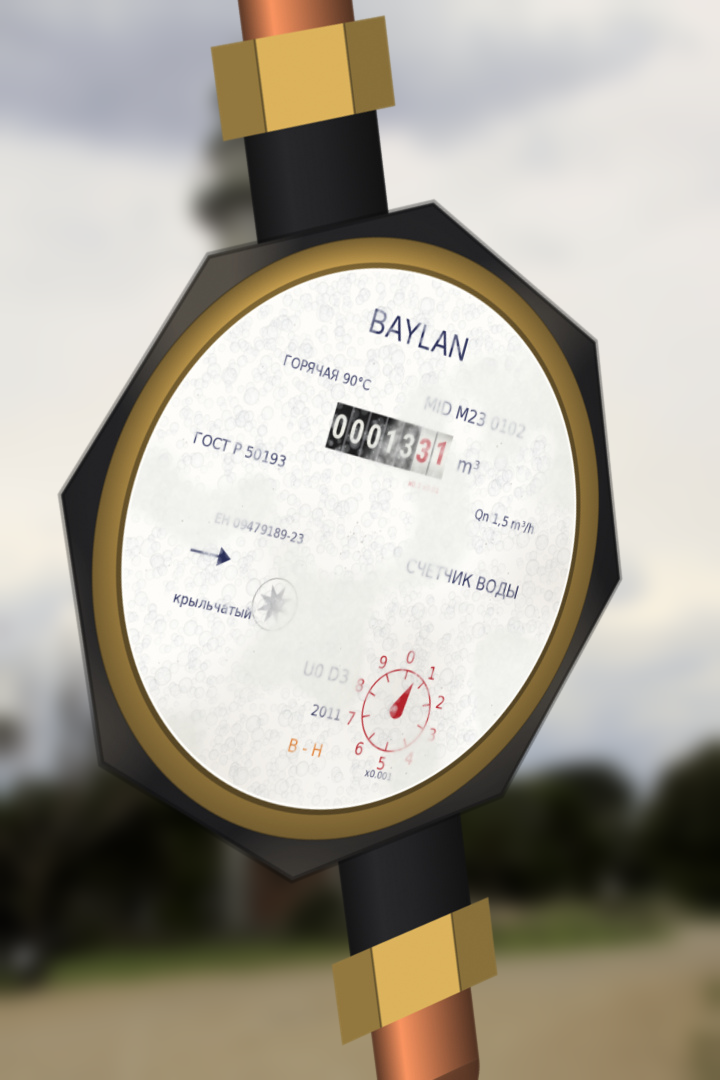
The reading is 13.310
